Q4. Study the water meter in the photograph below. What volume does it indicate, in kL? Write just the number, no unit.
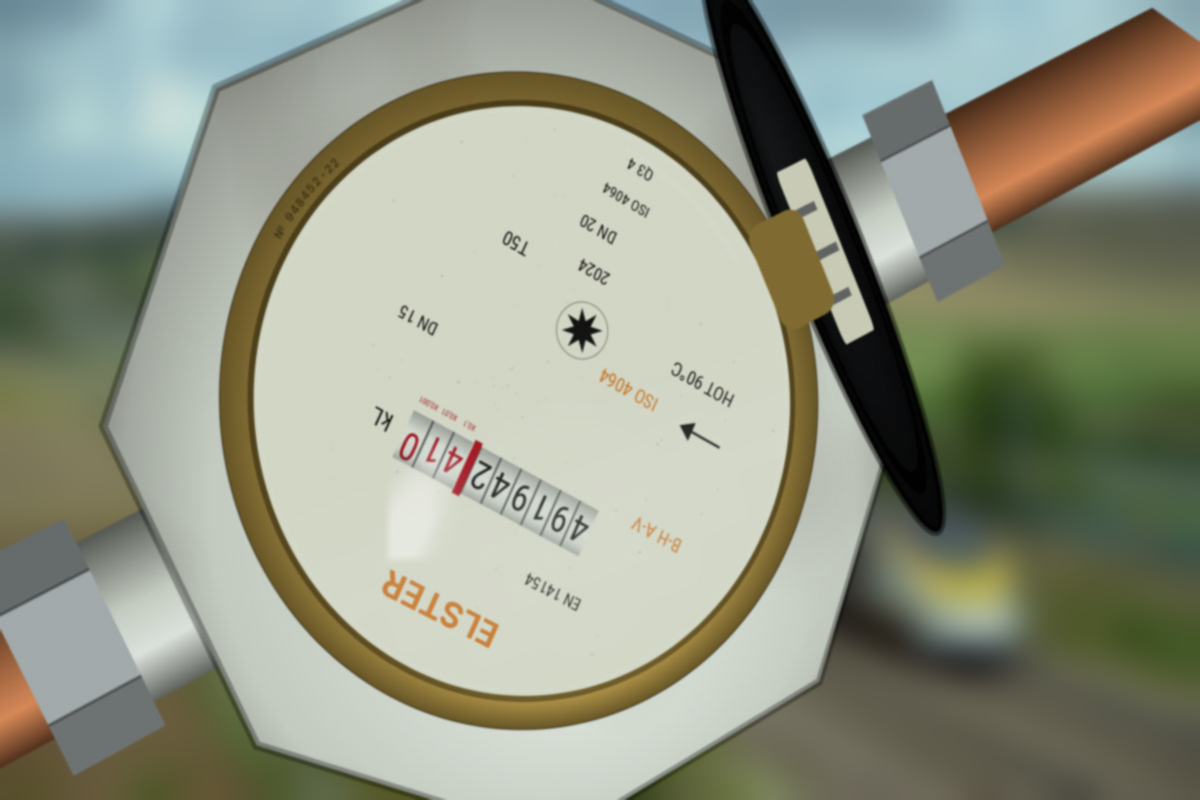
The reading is 491942.410
